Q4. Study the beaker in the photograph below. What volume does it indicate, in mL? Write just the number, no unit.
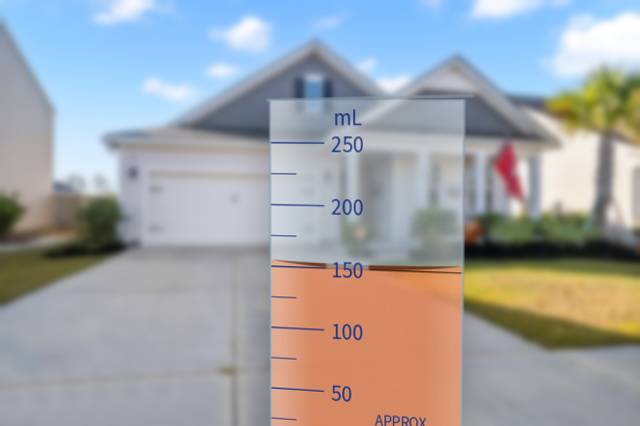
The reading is 150
